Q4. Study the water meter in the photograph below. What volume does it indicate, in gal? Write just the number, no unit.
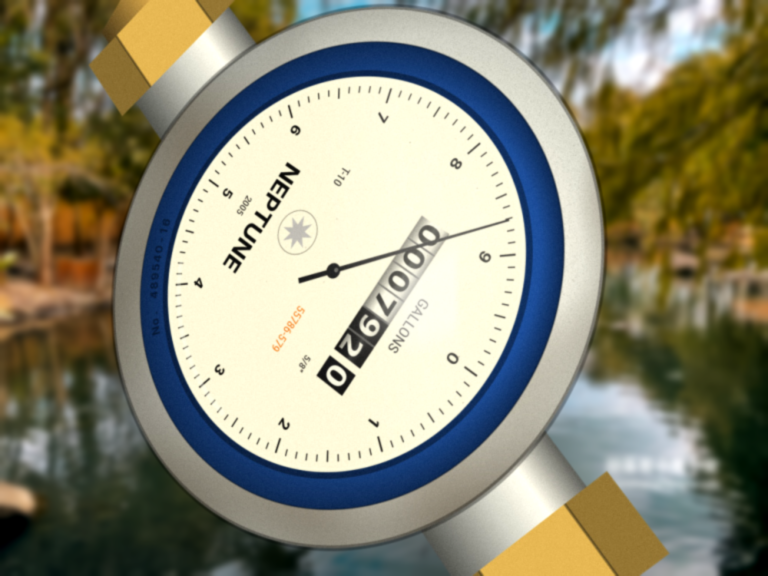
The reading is 7918.7
